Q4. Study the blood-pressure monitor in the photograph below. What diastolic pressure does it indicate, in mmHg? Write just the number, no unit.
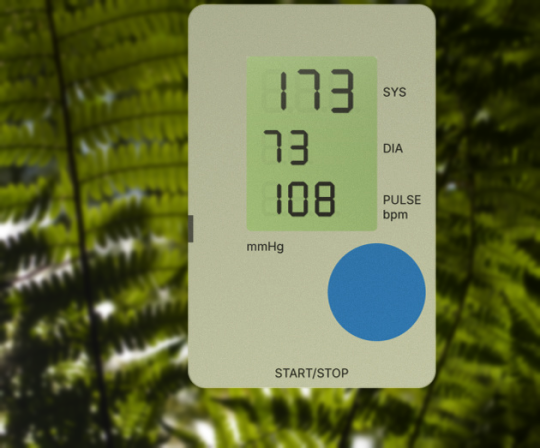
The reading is 73
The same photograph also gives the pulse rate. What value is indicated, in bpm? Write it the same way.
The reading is 108
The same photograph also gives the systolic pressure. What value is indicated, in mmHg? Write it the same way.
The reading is 173
